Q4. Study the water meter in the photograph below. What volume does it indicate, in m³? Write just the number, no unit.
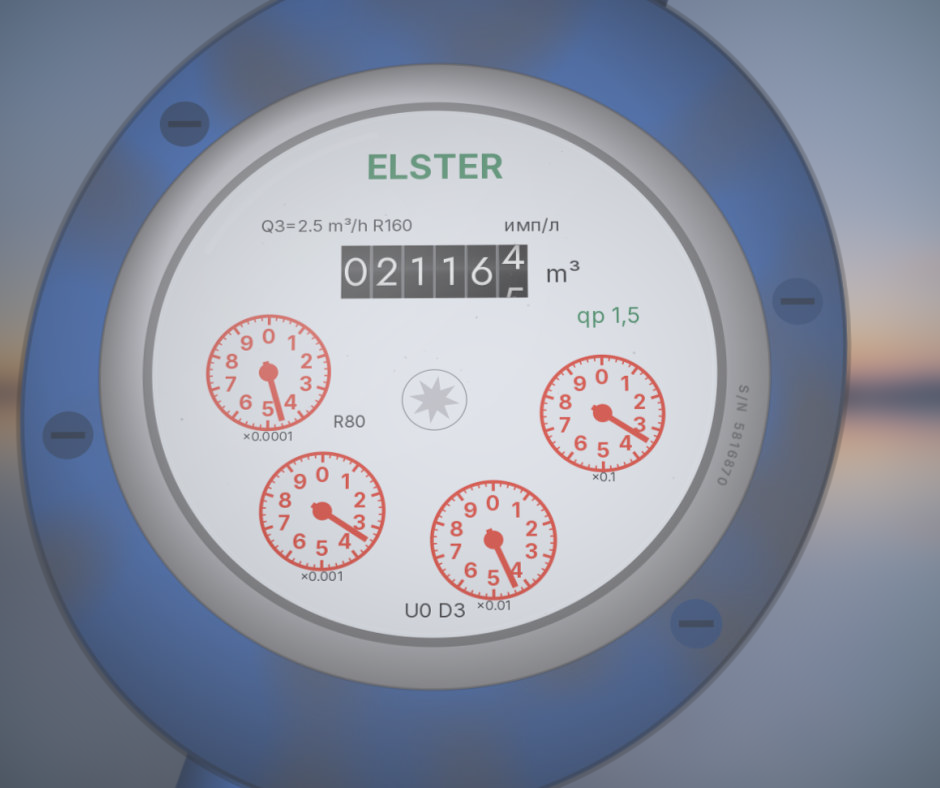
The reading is 21164.3434
